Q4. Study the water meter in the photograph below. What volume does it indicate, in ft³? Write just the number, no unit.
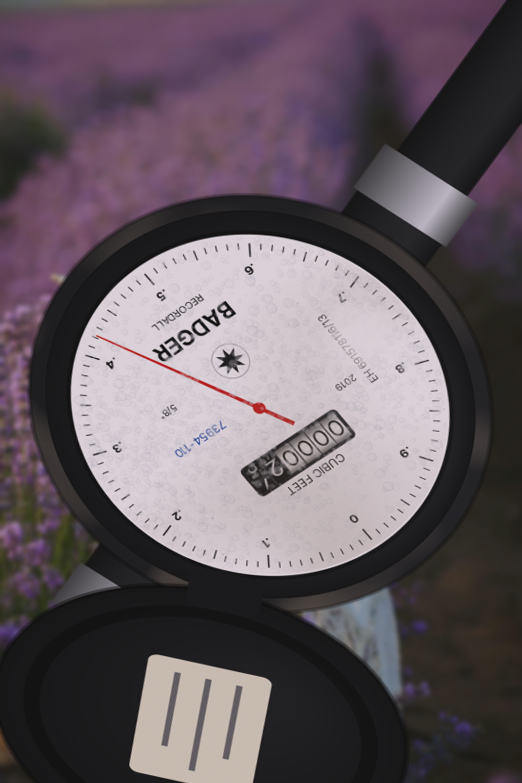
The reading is 27.42
